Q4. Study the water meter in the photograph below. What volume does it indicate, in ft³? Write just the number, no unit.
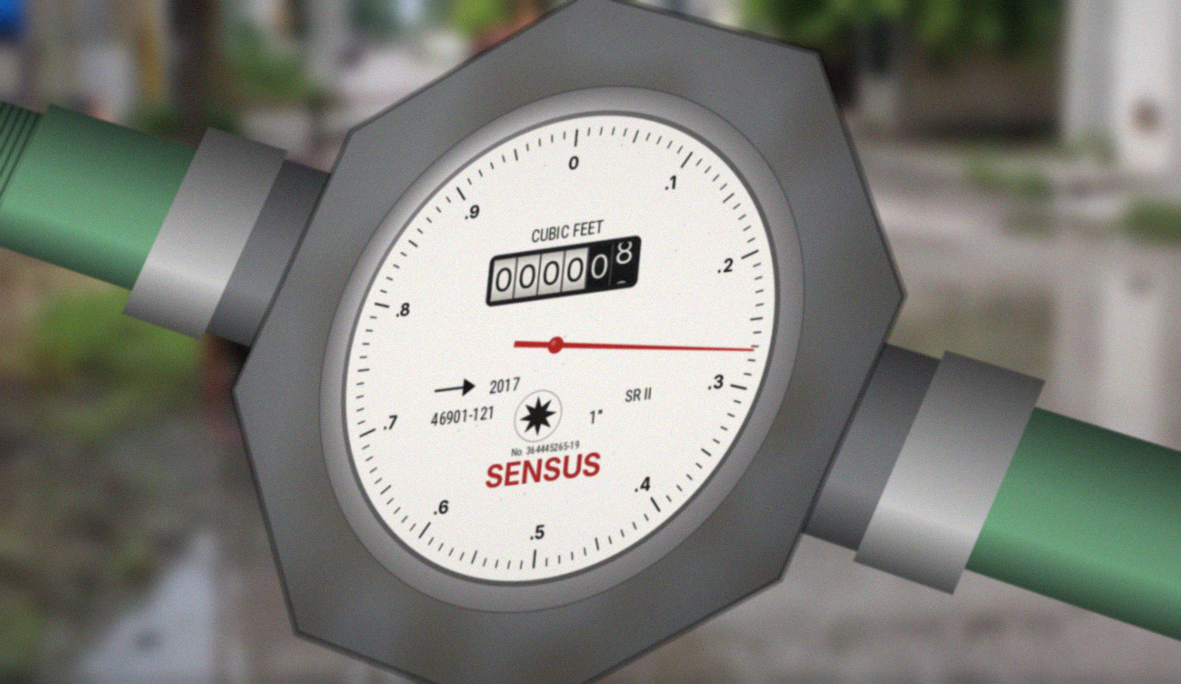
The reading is 8.27
